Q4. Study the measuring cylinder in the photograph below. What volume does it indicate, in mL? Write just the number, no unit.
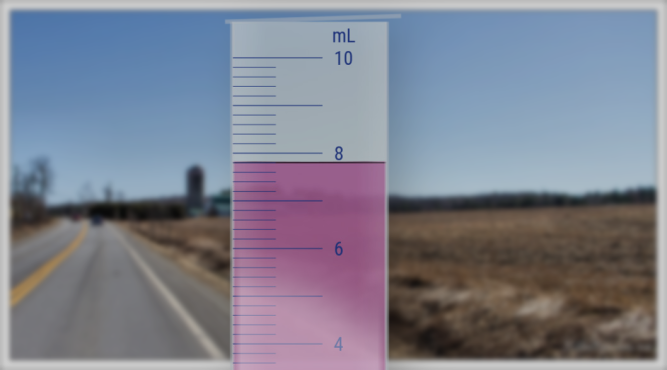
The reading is 7.8
